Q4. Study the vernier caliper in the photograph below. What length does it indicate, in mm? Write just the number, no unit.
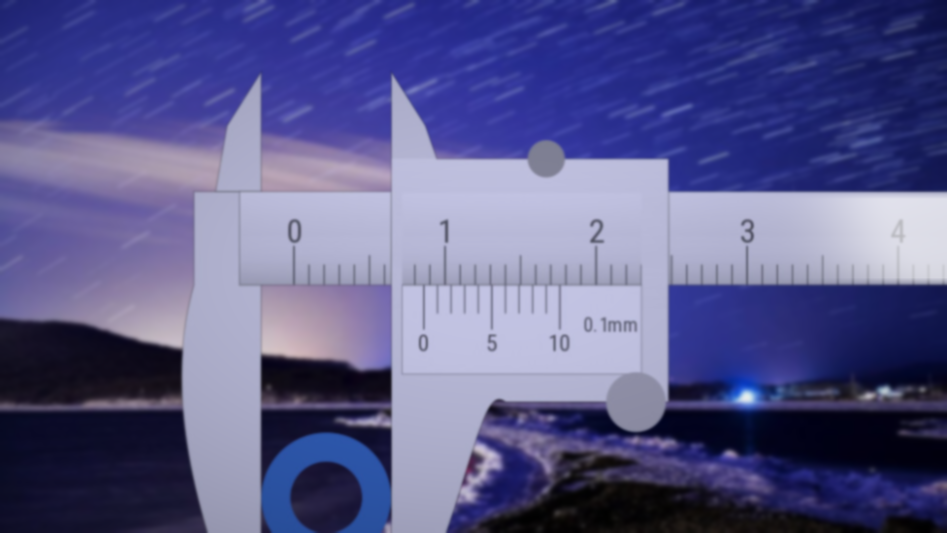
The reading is 8.6
